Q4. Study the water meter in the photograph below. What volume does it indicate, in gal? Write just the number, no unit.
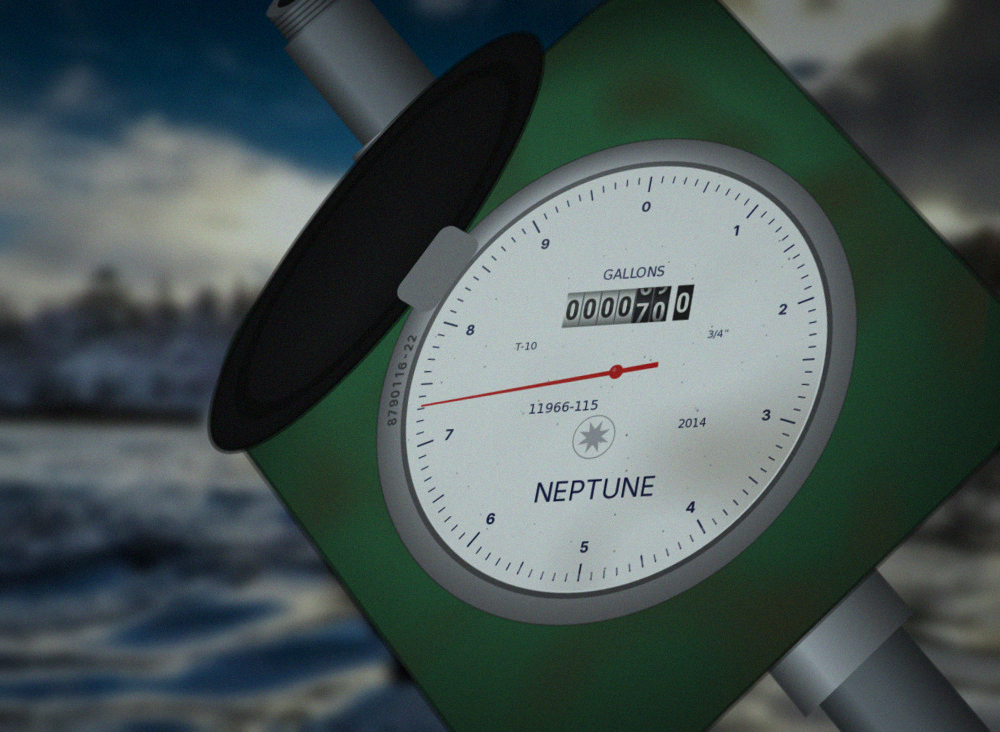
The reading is 697.3
